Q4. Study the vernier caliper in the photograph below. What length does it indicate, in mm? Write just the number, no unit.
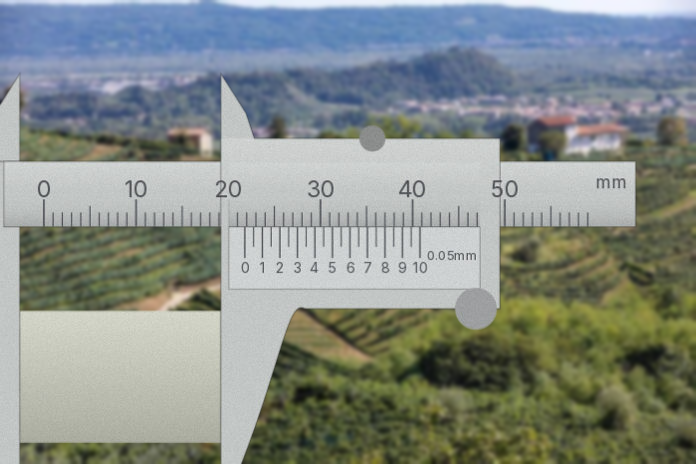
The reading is 21.8
